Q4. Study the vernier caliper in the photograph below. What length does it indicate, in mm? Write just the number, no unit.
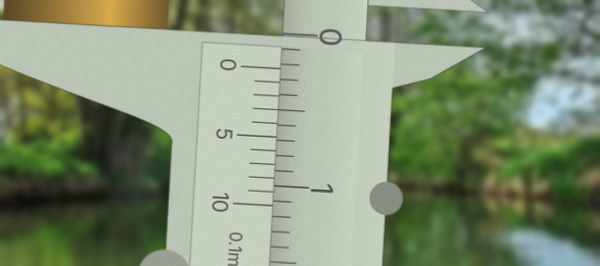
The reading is 2.3
